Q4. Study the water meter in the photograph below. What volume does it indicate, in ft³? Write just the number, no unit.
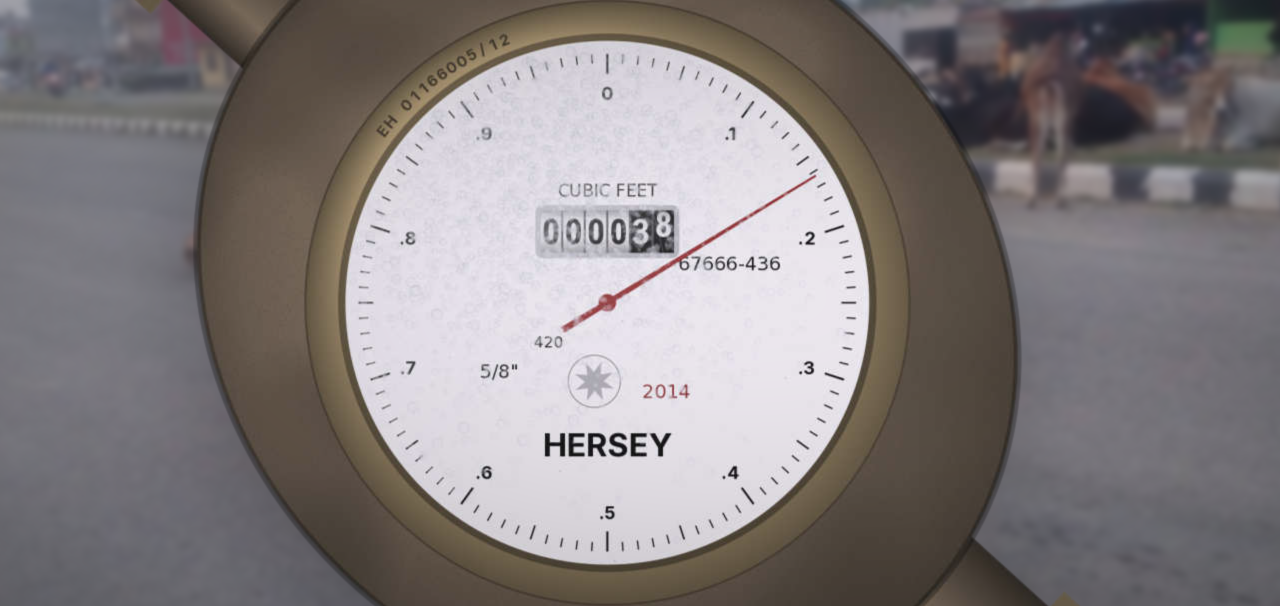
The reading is 38.16
